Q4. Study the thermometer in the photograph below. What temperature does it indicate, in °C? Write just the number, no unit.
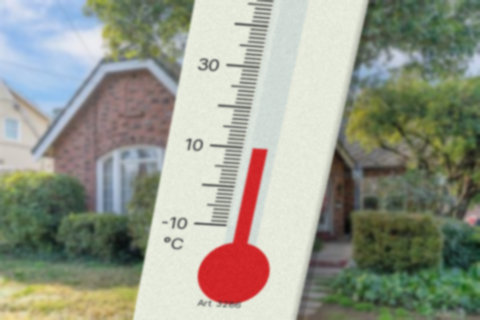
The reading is 10
